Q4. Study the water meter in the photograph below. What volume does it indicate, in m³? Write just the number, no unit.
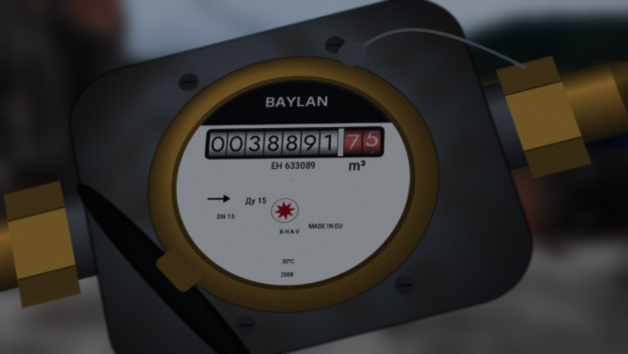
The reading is 38891.75
